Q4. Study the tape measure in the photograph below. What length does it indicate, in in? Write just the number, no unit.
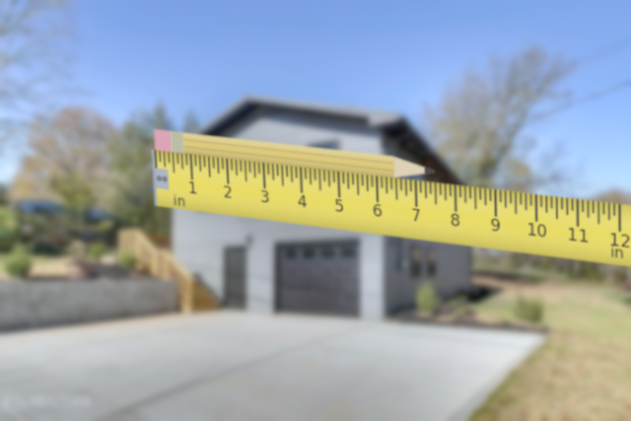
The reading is 7.5
